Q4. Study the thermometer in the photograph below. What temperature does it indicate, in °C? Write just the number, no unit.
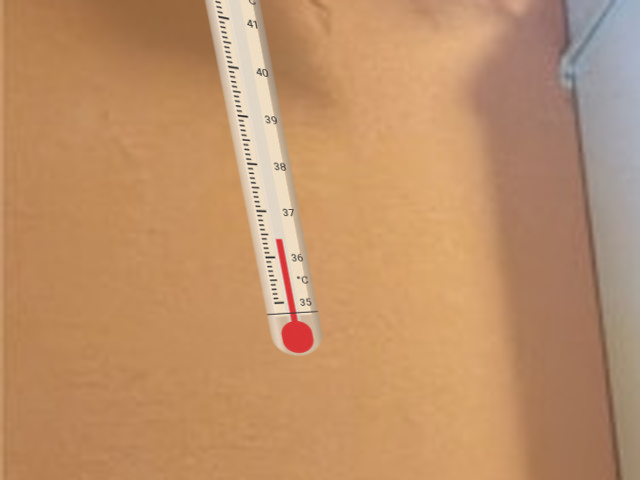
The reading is 36.4
